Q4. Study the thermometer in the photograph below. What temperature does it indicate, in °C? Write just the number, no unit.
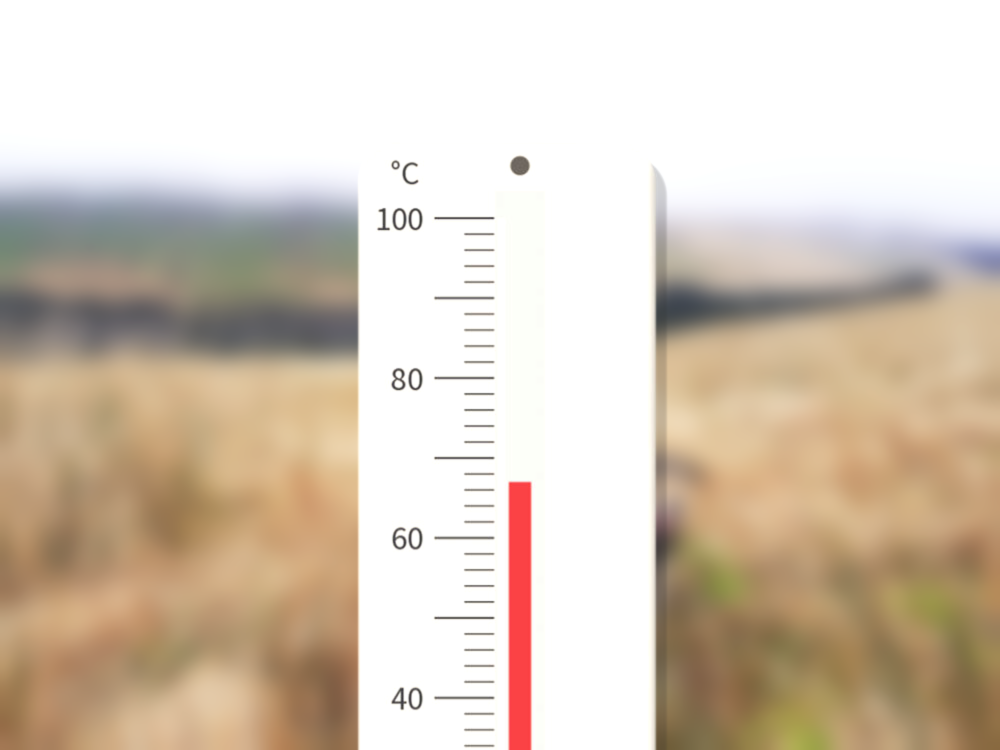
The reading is 67
